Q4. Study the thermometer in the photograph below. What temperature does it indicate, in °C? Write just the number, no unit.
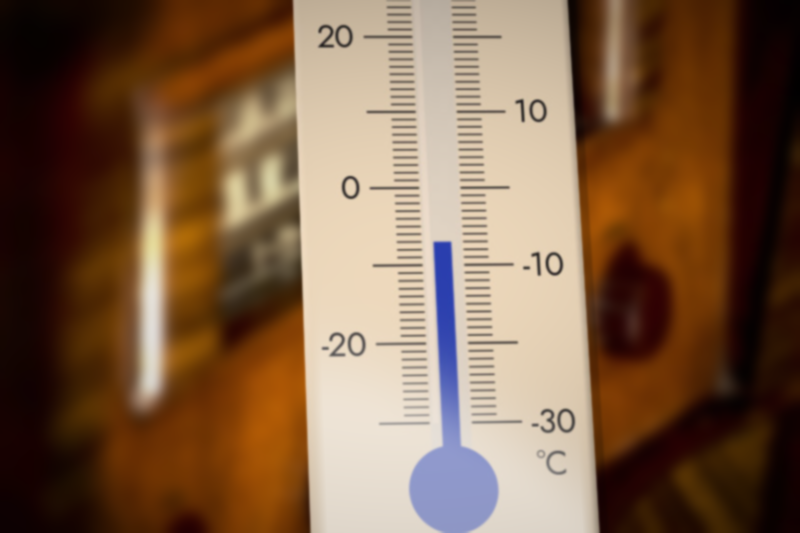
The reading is -7
